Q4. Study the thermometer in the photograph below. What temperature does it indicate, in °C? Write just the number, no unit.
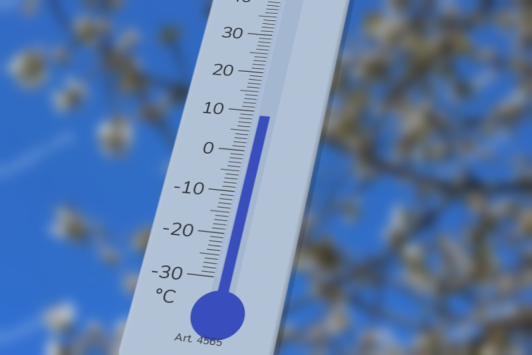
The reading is 9
